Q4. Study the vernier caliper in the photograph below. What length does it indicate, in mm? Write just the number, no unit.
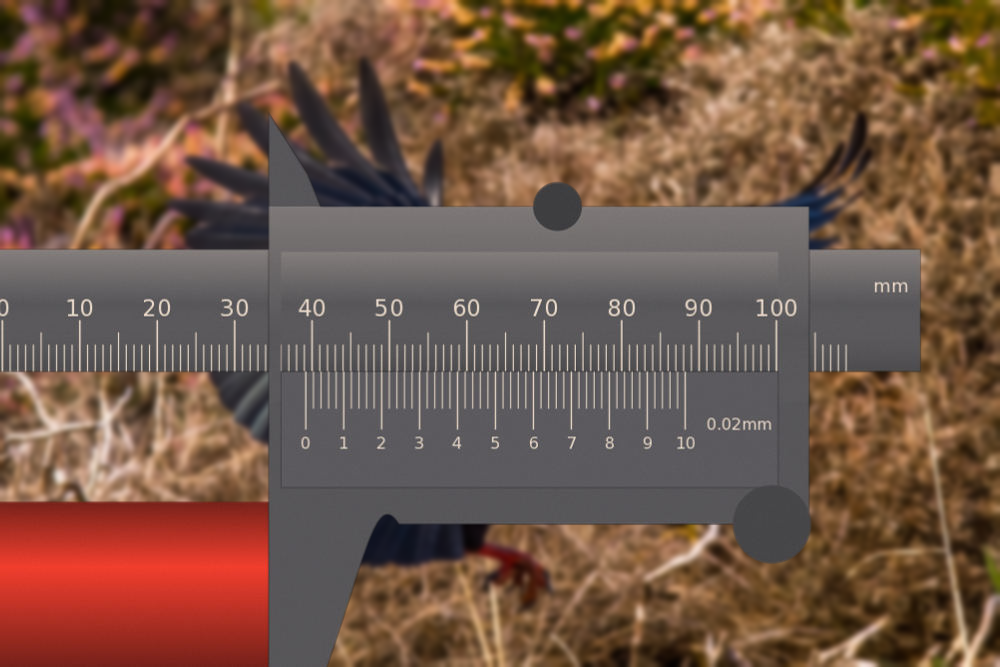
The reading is 39.2
